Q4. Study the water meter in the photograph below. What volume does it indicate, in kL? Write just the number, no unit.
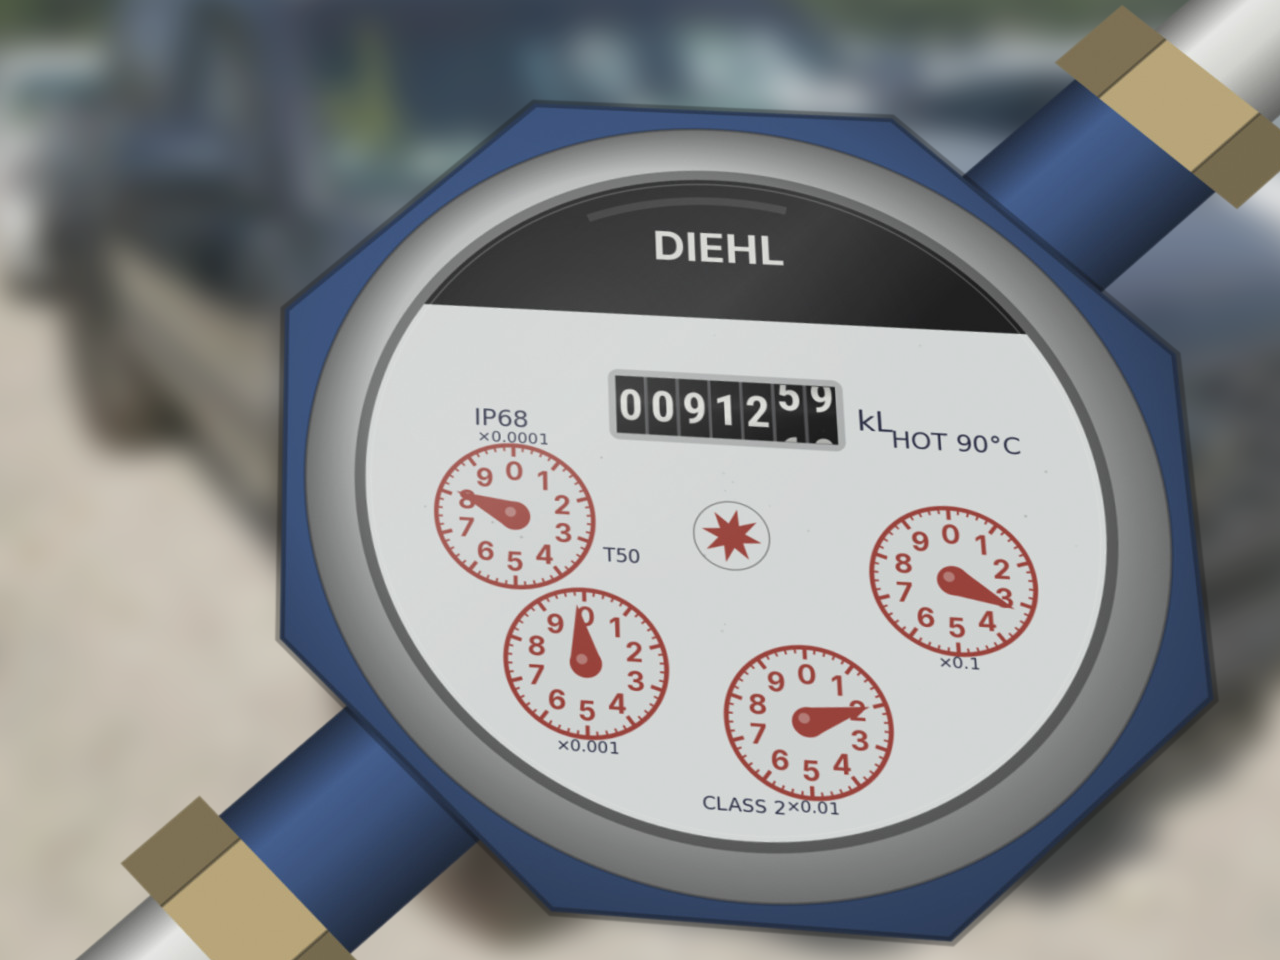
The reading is 91259.3198
